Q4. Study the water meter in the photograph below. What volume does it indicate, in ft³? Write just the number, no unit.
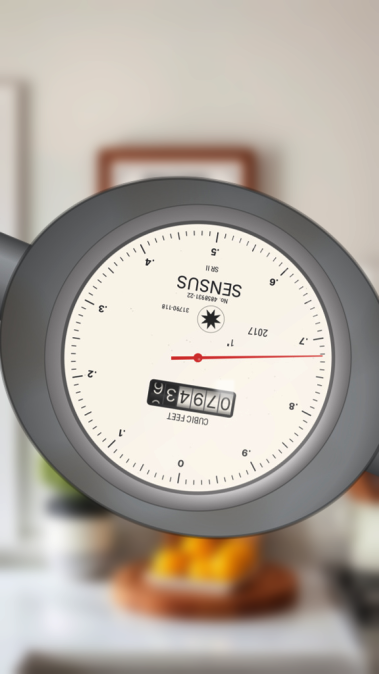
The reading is 79435.72
